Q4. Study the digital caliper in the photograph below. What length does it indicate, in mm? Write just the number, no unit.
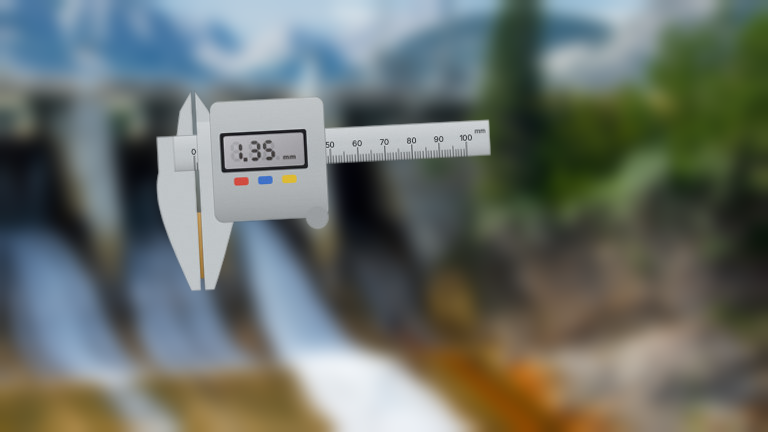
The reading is 1.35
